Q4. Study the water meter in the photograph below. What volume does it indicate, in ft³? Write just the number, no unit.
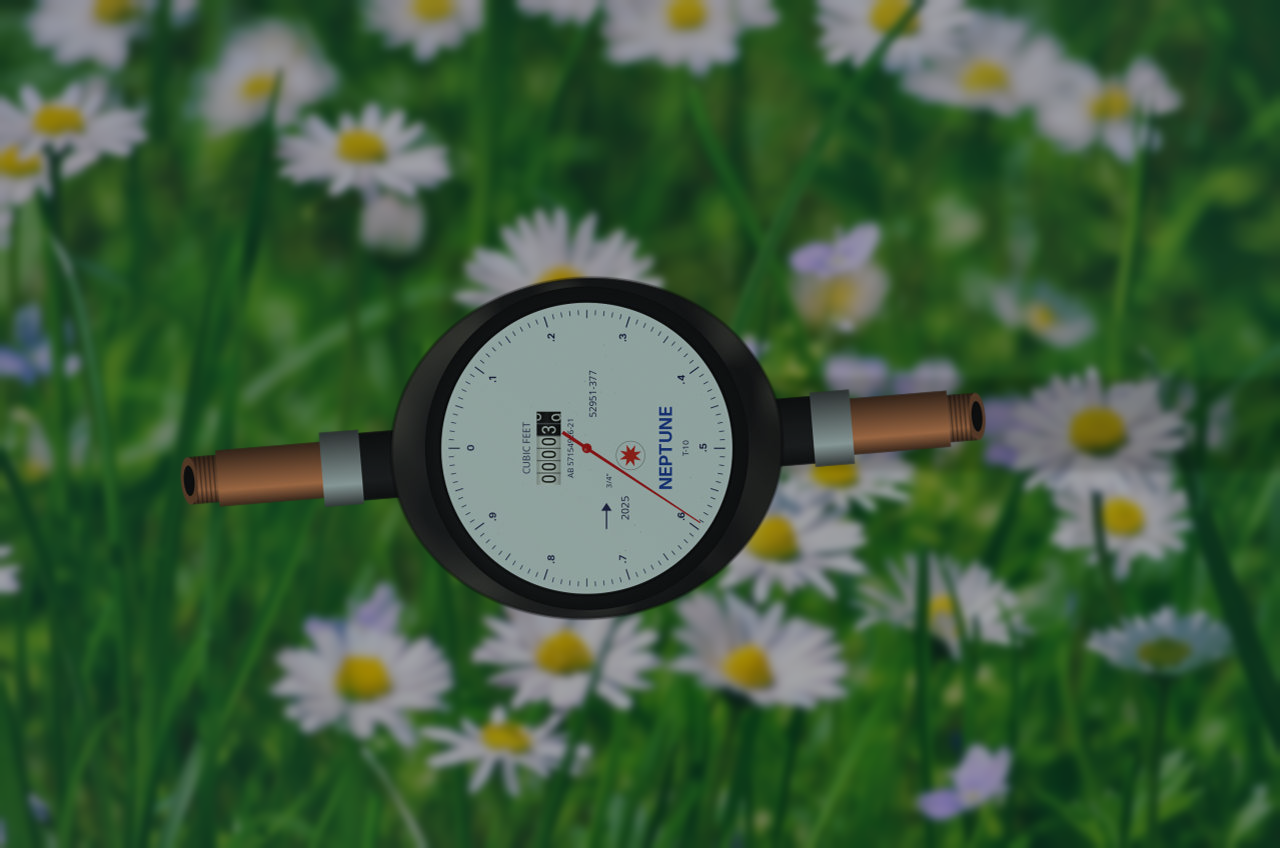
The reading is 38.59
